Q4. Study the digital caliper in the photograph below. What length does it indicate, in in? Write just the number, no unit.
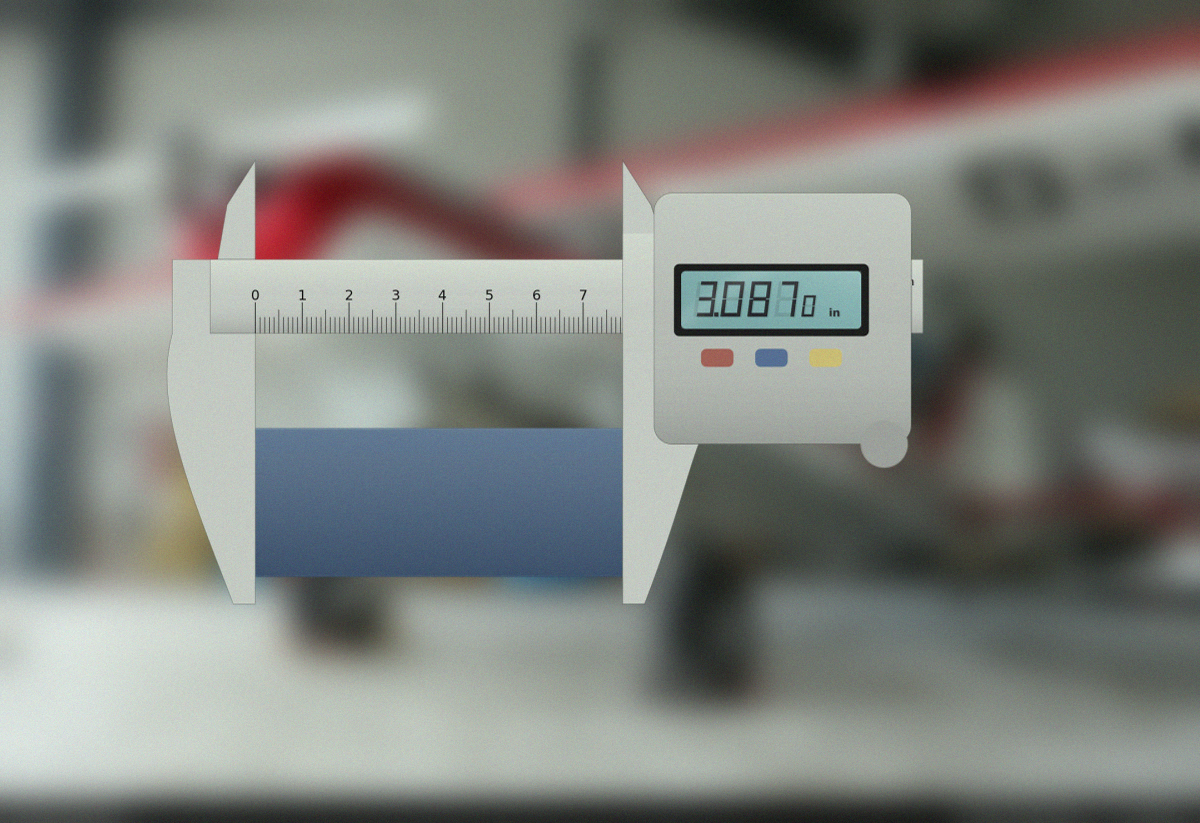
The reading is 3.0870
